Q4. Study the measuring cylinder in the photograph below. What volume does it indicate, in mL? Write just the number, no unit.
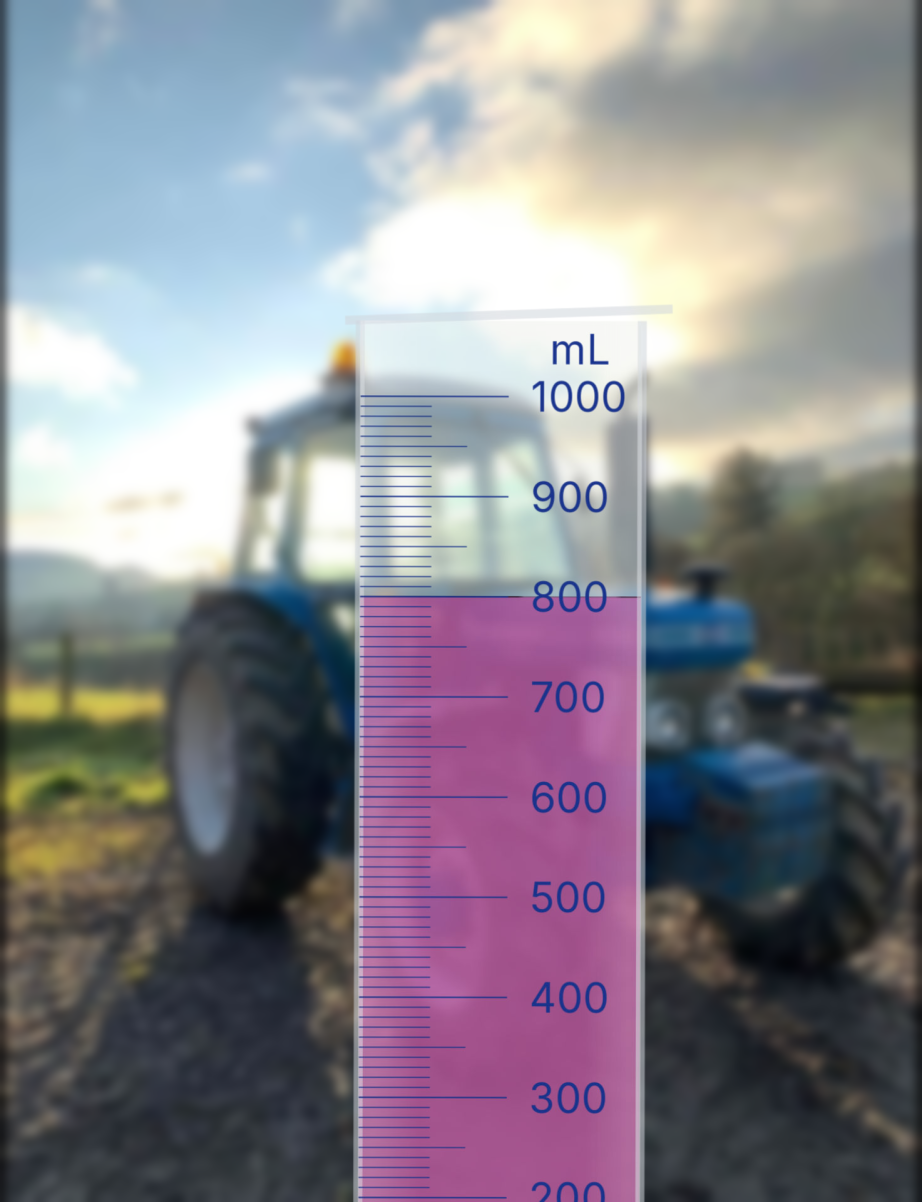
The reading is 800
